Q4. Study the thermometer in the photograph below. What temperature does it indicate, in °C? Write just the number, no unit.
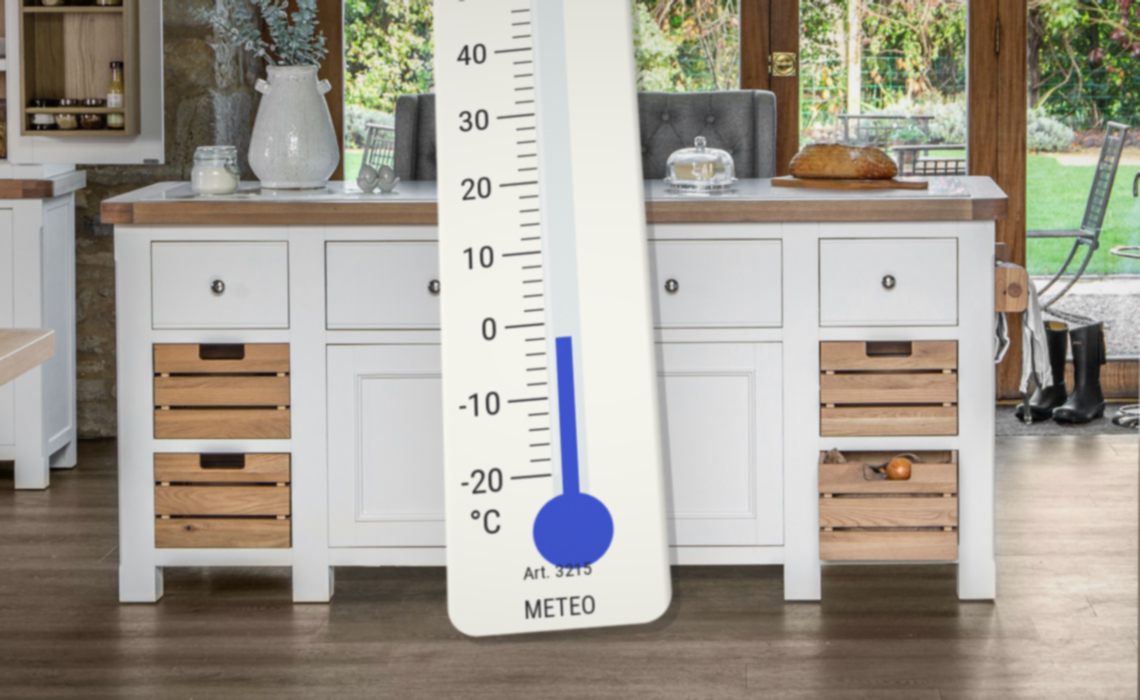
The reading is -2
